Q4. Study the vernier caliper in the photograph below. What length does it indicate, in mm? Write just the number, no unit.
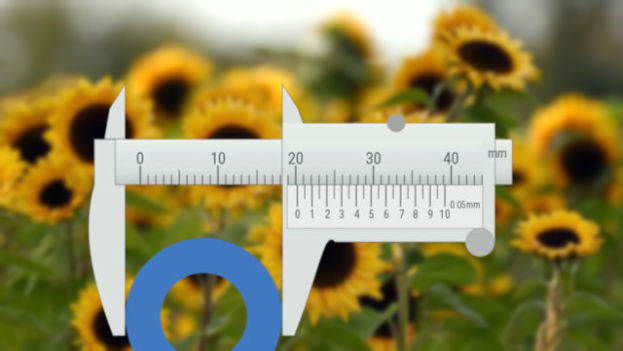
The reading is 20.2
